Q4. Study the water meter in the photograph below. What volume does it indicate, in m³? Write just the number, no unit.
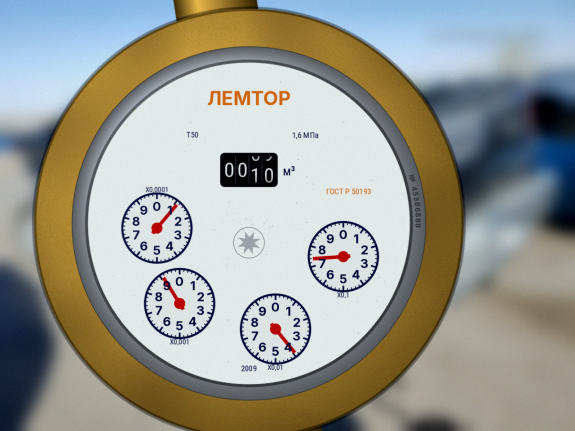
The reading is 9.7391
